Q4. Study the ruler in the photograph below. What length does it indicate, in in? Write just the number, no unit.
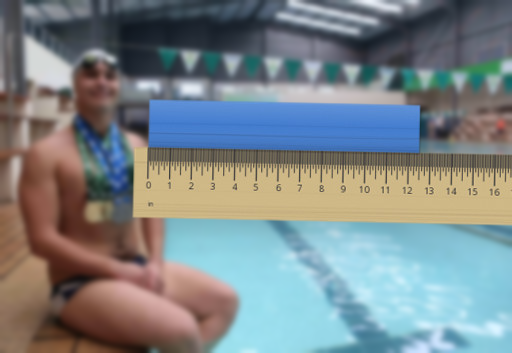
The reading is 12.5
